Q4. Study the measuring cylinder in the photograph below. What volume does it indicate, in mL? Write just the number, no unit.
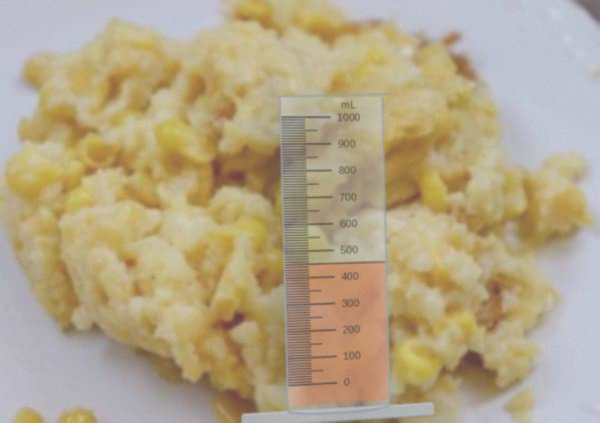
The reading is 450
